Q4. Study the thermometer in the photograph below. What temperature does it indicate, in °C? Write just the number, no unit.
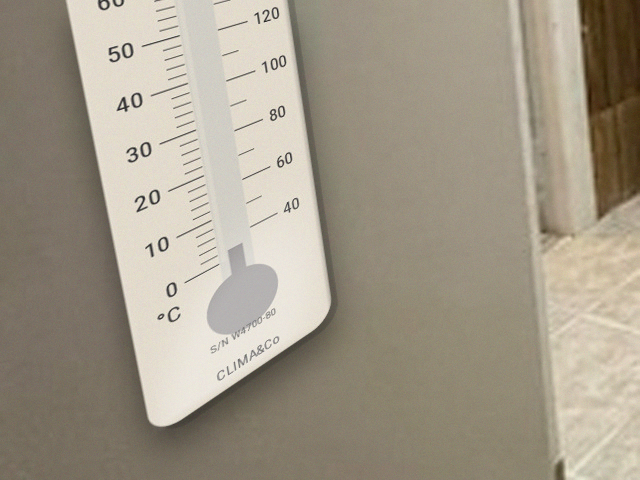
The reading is 2
